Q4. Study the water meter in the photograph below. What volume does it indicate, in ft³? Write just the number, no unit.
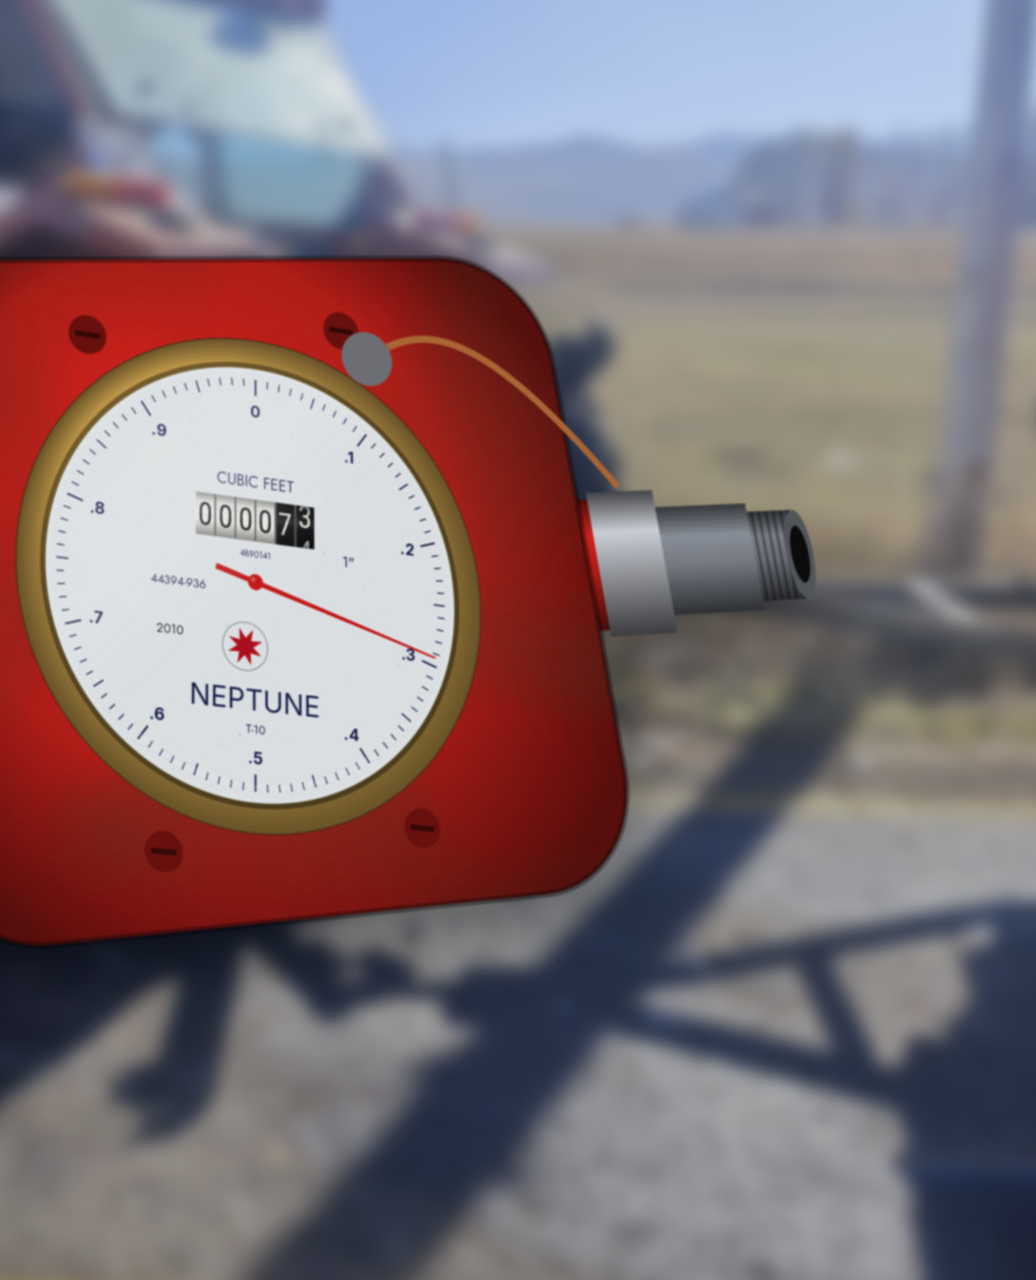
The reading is 73.29
